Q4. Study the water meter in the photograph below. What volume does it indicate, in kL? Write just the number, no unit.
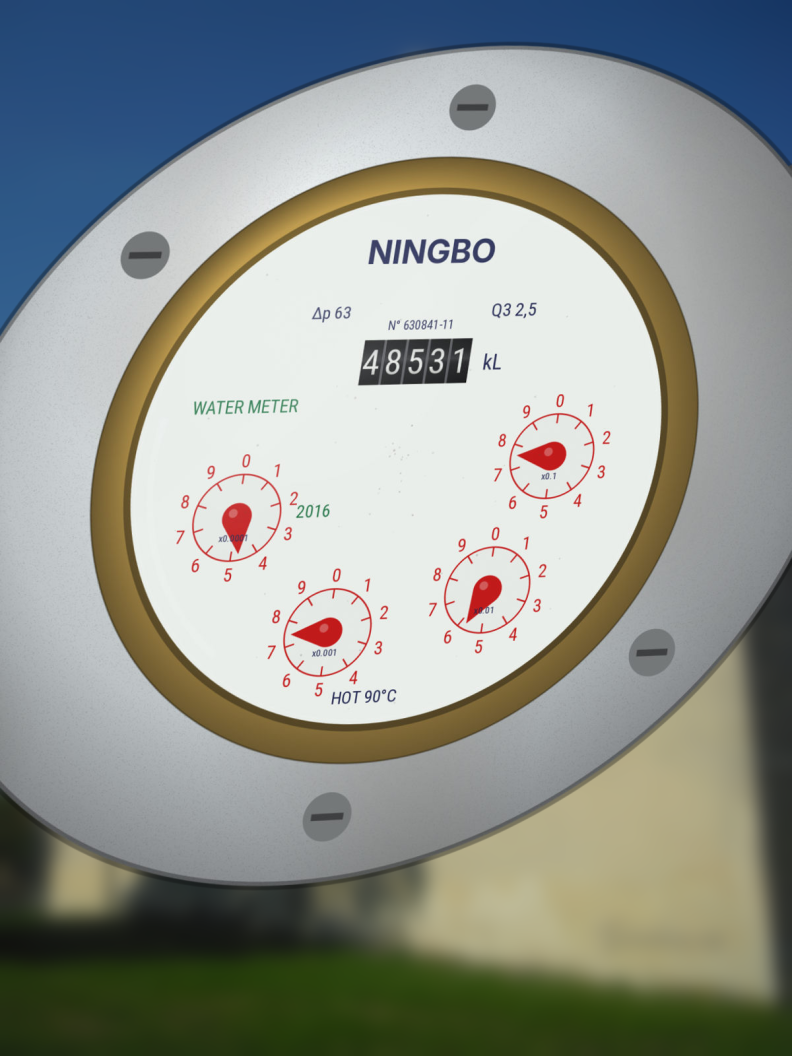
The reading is 48531.7574
